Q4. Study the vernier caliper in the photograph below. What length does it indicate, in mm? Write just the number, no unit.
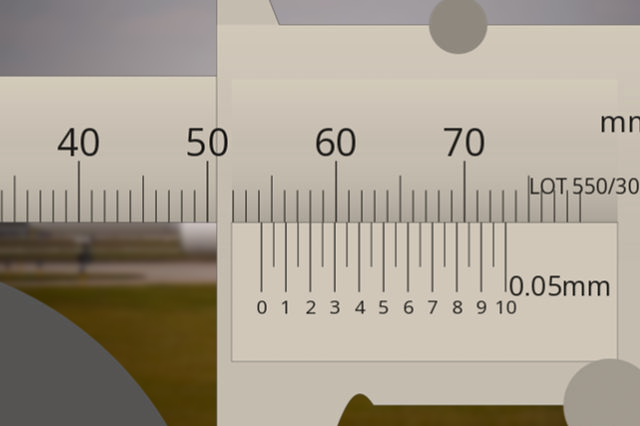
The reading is 54.2
